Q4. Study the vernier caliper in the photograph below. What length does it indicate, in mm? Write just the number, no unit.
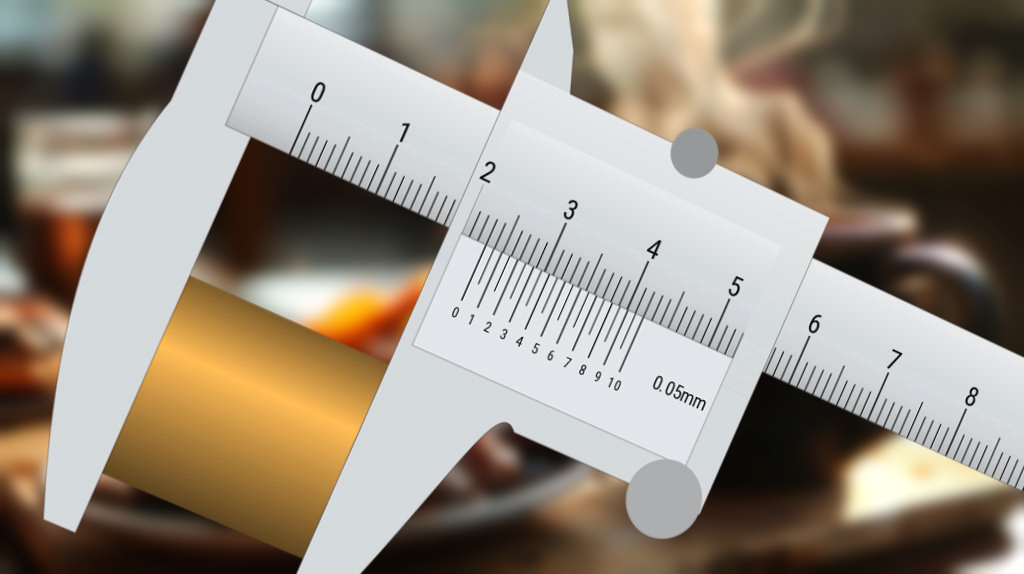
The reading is 23.0
